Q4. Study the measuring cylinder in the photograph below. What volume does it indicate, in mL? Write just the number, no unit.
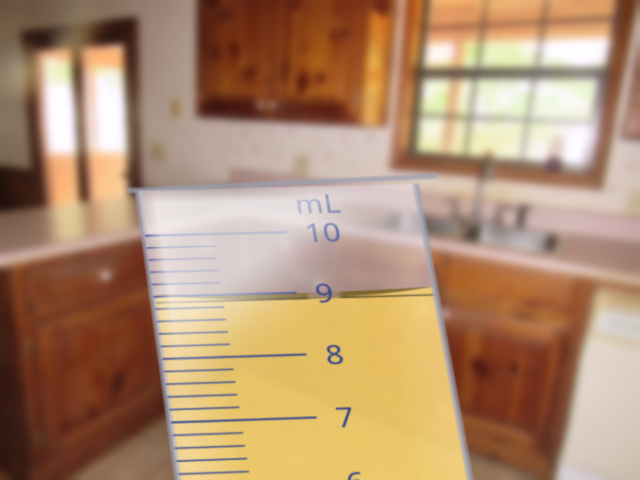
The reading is 8.9
